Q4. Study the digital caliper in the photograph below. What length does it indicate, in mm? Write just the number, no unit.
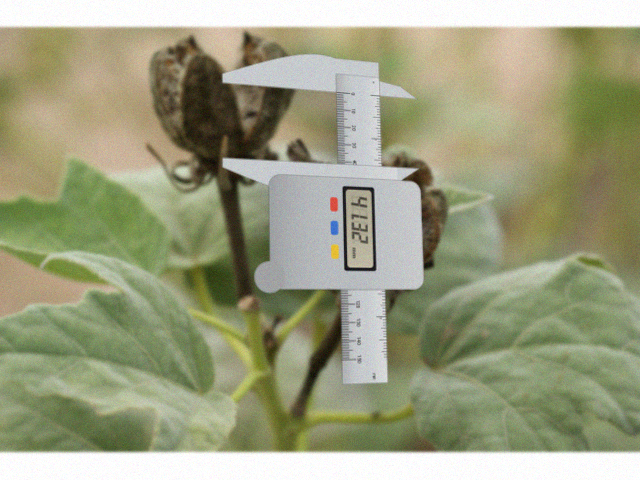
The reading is 41.32
